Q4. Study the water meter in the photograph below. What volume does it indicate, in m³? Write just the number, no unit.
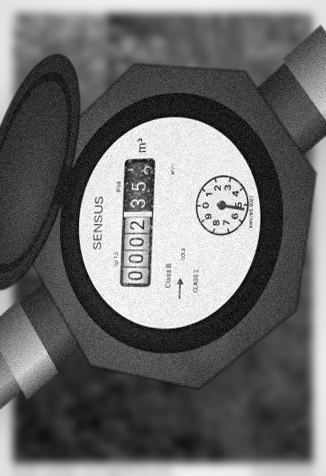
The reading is 2.3515
